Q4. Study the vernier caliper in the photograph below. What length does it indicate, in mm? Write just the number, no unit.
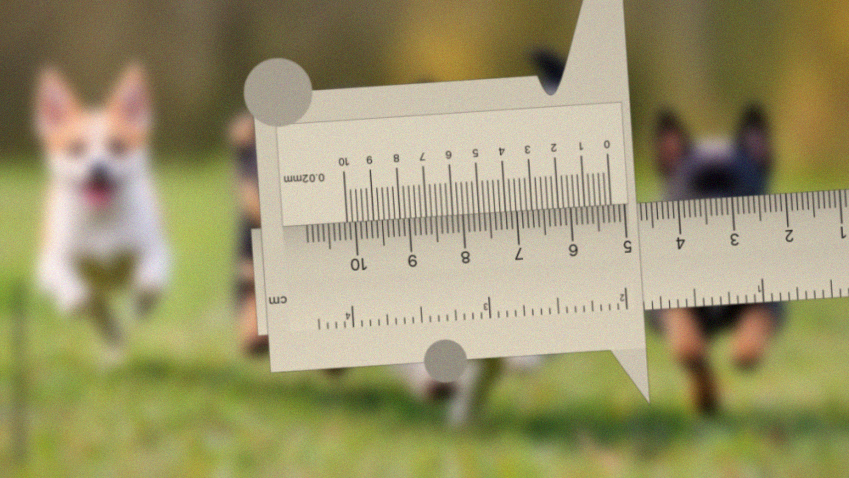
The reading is 52.5
